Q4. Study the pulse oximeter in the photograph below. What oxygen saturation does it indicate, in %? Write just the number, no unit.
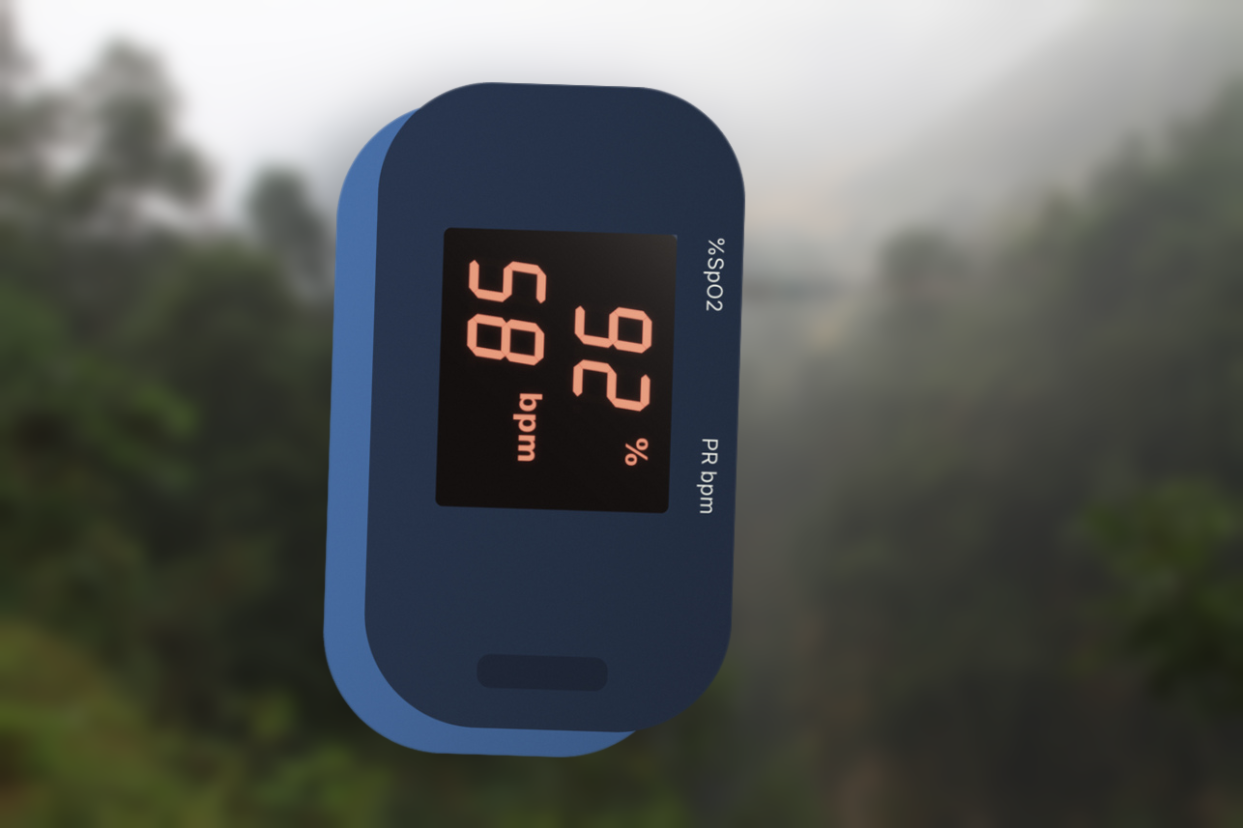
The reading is 92
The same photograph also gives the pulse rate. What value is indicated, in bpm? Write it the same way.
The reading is 58
